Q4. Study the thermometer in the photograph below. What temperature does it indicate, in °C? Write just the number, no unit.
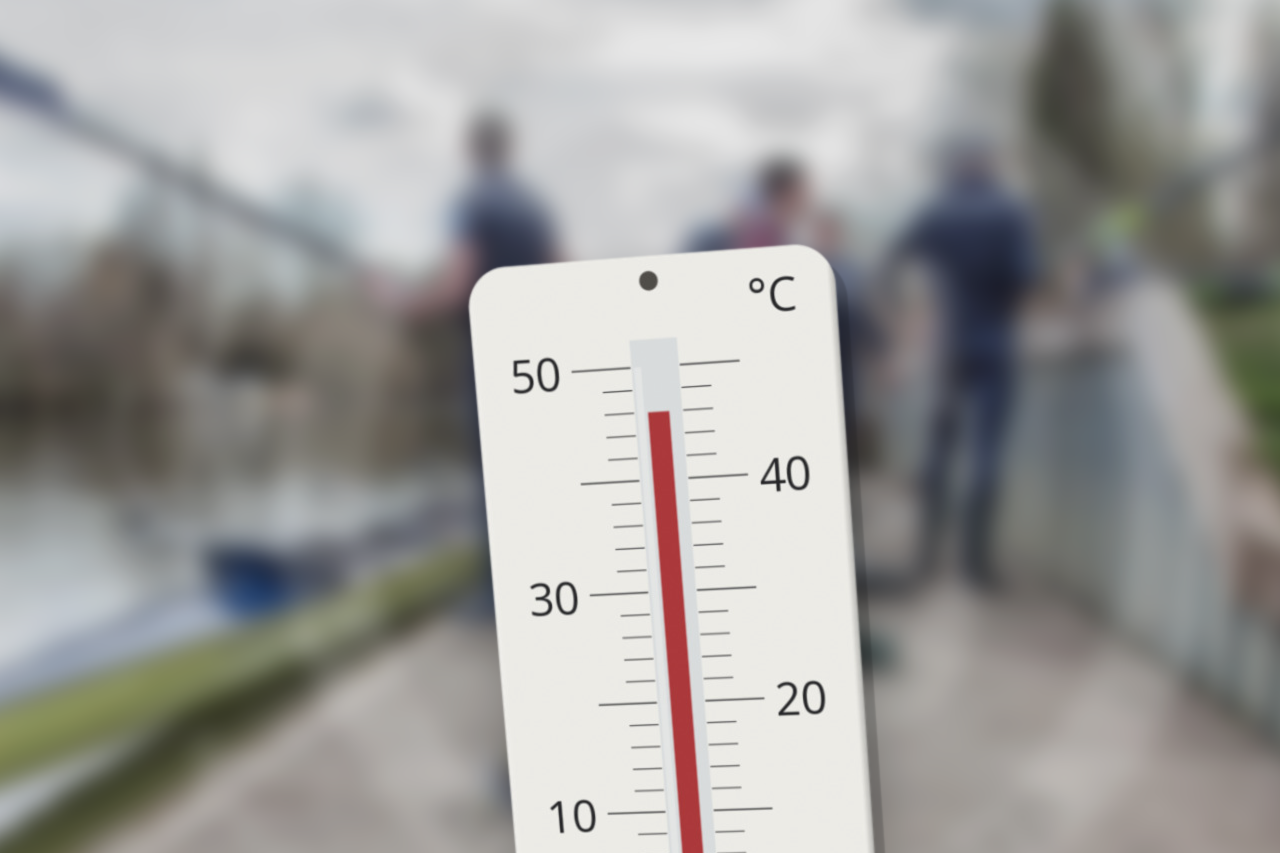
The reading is 46
